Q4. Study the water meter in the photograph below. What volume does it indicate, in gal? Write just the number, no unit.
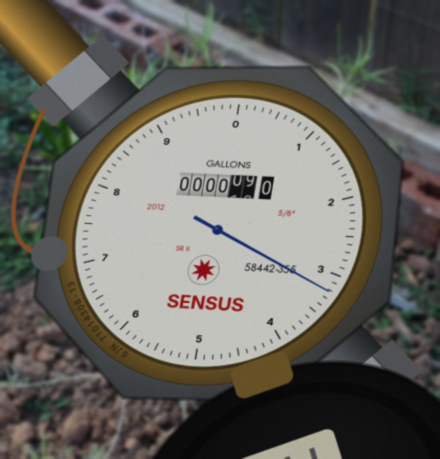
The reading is 93.2
